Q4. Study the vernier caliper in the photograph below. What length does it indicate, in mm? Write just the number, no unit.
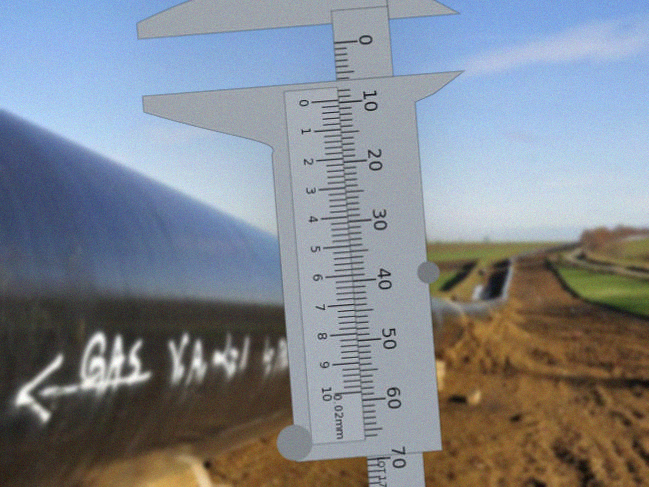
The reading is 9.6
